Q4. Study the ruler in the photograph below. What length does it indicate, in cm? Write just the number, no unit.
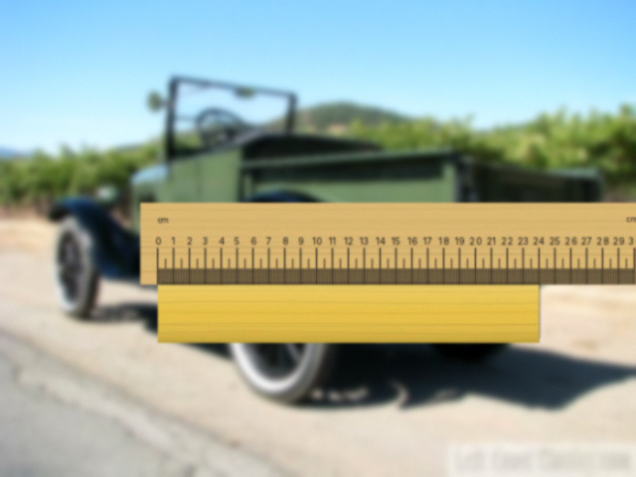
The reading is 24
